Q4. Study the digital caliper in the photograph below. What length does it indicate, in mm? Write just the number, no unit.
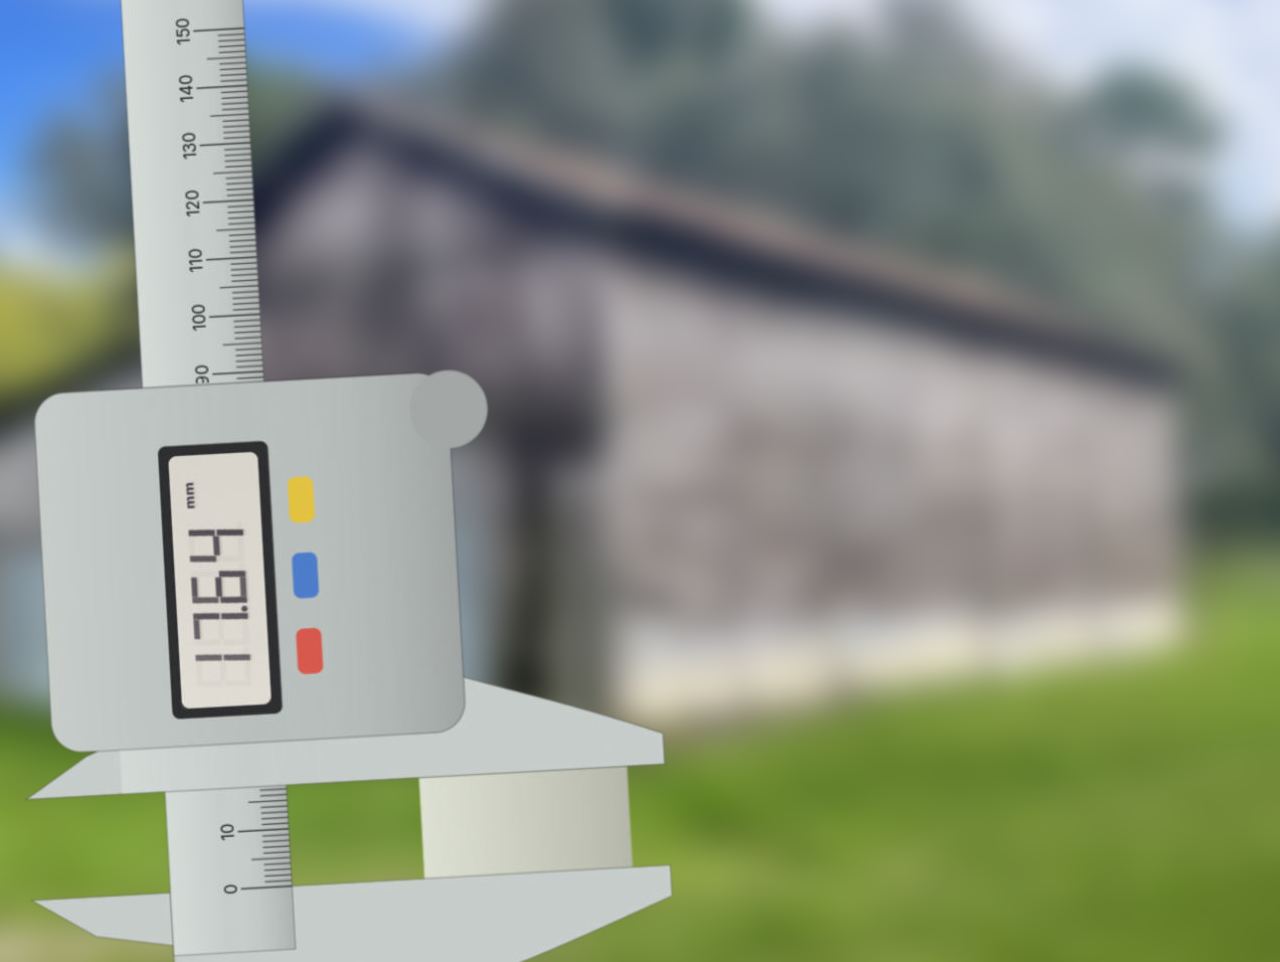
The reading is 17.64
